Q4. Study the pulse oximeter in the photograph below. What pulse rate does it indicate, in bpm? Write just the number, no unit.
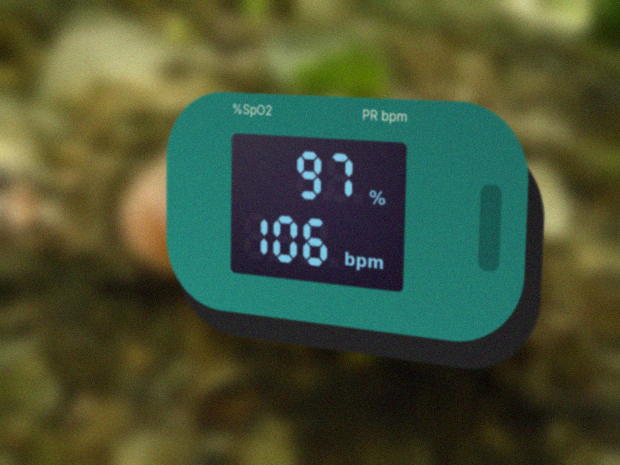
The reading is 106
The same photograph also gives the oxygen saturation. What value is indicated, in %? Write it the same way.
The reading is 97
